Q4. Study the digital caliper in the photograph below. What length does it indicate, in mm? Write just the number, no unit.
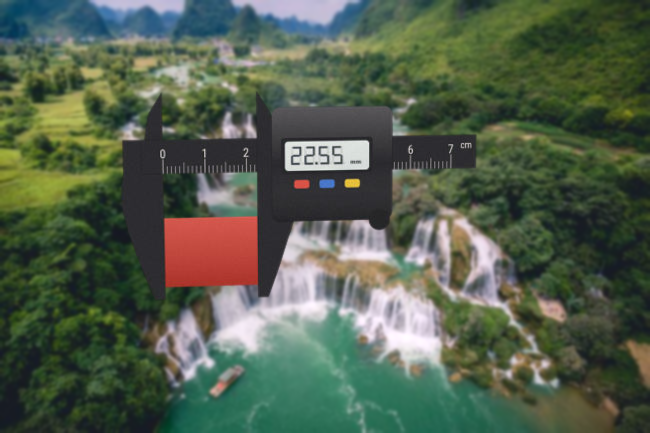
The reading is 22.55
